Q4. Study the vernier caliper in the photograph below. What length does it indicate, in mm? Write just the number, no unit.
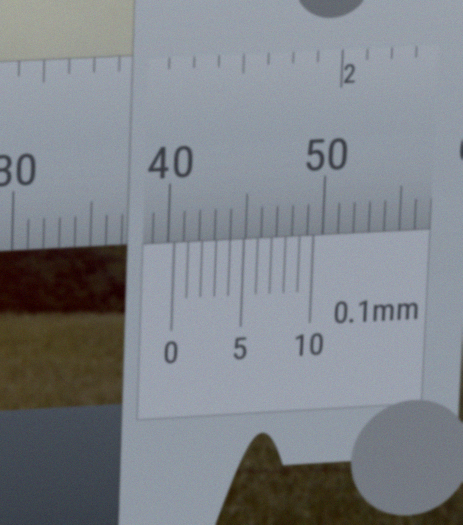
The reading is 40.4
